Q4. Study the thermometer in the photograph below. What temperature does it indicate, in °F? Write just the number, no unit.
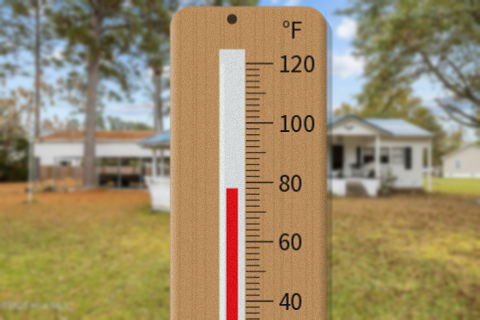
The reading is 78
